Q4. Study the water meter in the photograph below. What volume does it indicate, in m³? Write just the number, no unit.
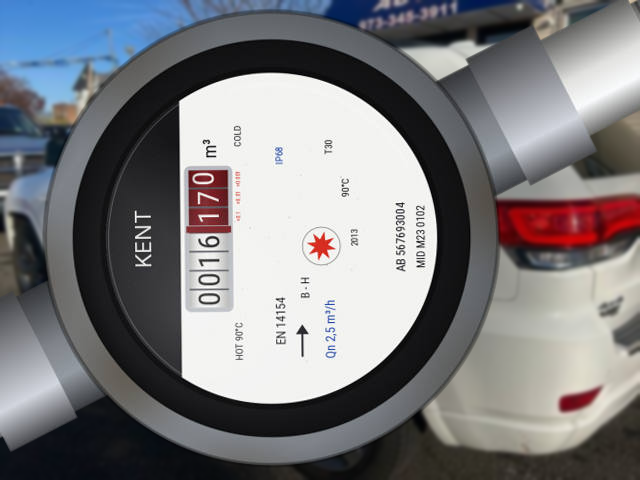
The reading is 16.170
